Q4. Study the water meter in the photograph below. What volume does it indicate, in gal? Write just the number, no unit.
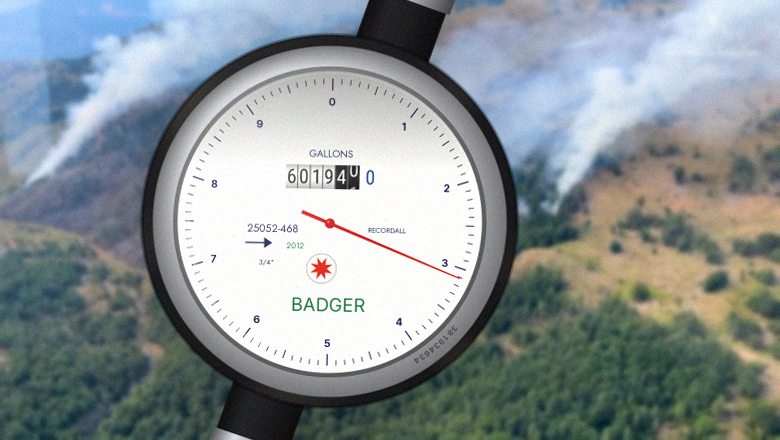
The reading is 6019403.1
